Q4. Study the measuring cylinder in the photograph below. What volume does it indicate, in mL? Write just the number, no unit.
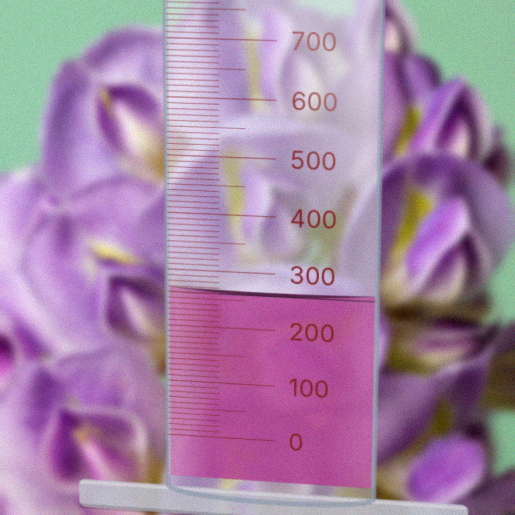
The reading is 260
